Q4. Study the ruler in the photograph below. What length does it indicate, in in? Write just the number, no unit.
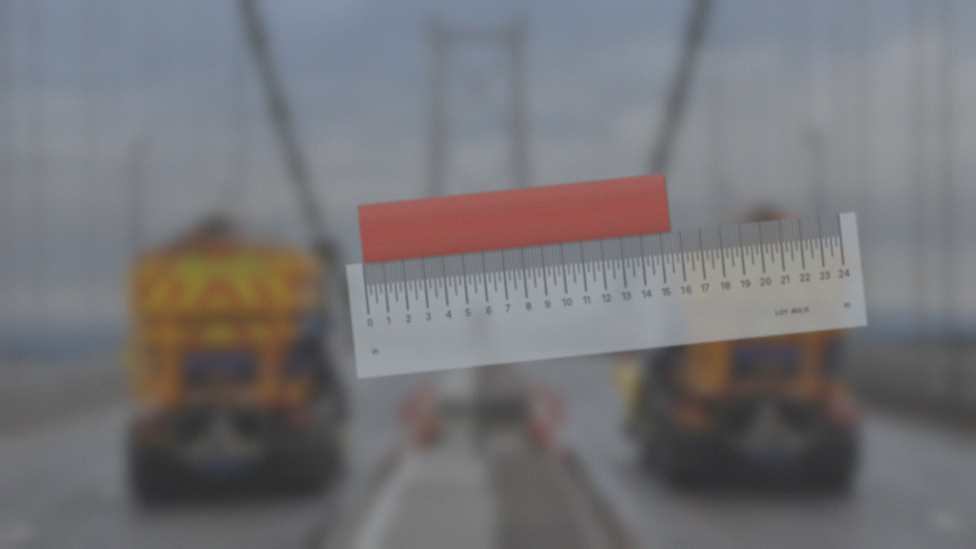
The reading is 15.5
